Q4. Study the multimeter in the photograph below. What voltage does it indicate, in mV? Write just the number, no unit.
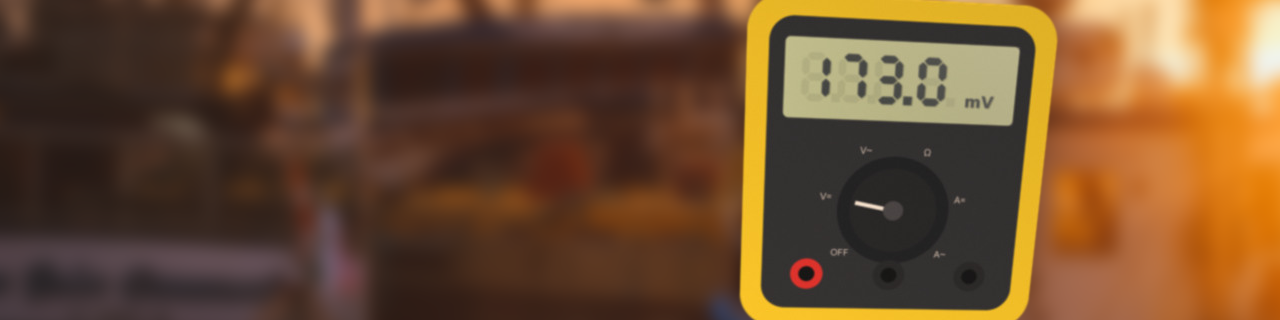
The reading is 173.0
